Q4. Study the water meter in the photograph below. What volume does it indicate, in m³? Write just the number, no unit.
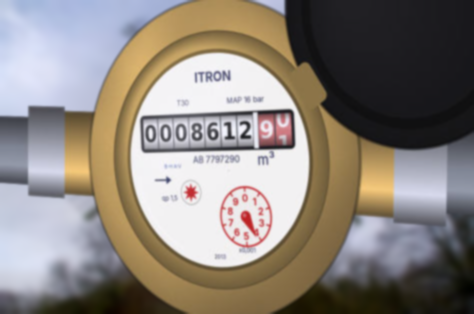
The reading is 8612.904
